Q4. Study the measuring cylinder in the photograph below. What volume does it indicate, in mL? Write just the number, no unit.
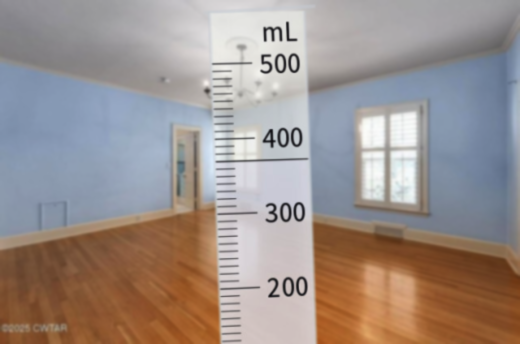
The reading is 370
